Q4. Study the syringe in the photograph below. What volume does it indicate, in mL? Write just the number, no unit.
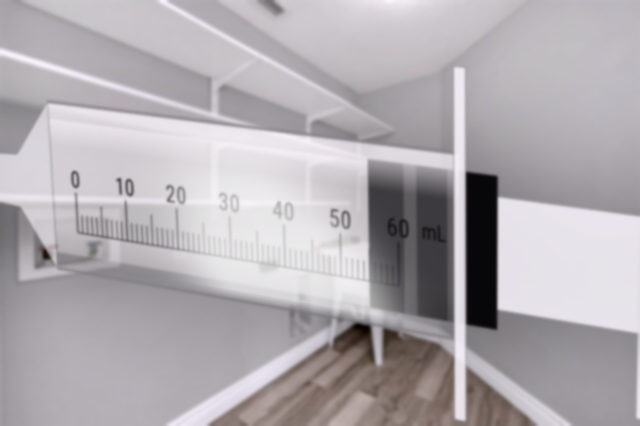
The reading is 55
